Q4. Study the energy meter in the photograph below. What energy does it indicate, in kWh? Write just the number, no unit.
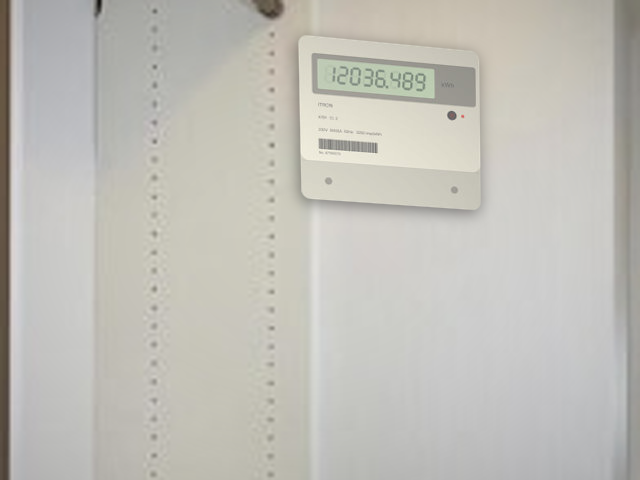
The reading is 12036.489
